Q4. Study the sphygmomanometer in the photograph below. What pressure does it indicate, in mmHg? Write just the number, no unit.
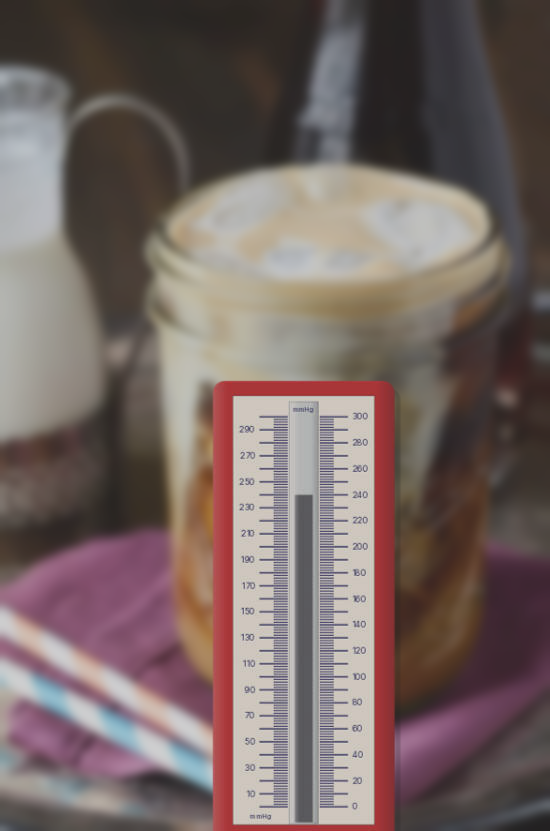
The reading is 240
